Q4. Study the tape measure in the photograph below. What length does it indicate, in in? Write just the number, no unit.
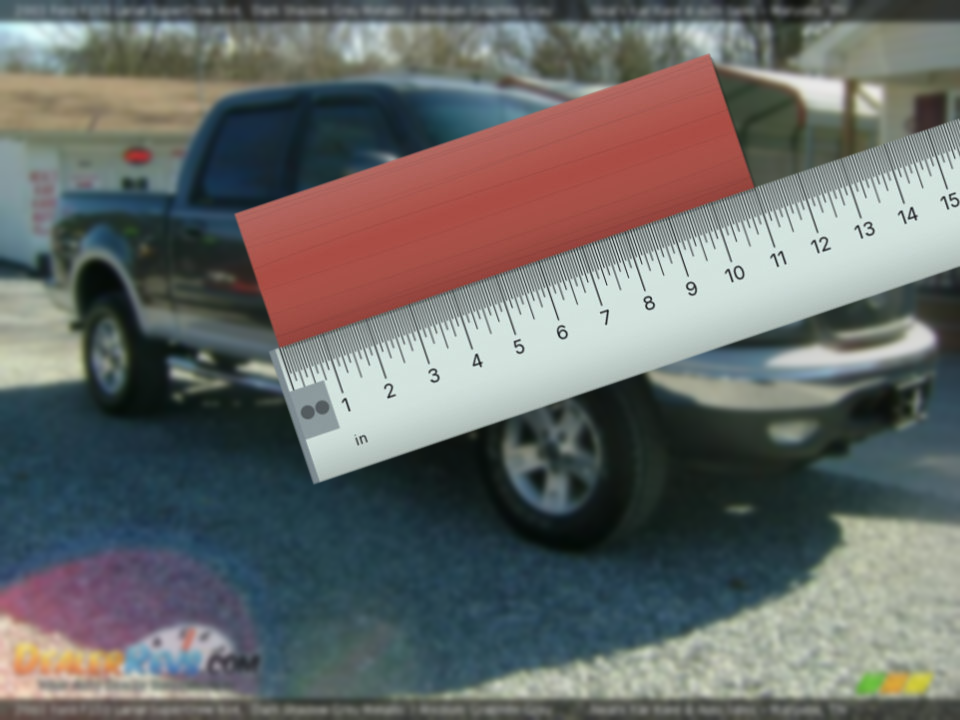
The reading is 11
